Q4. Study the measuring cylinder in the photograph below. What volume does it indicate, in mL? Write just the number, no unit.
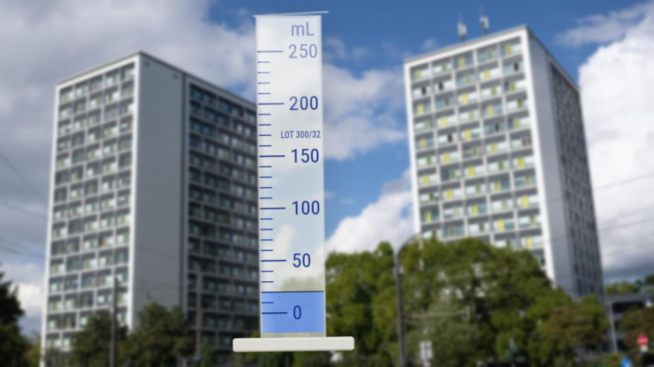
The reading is 20
